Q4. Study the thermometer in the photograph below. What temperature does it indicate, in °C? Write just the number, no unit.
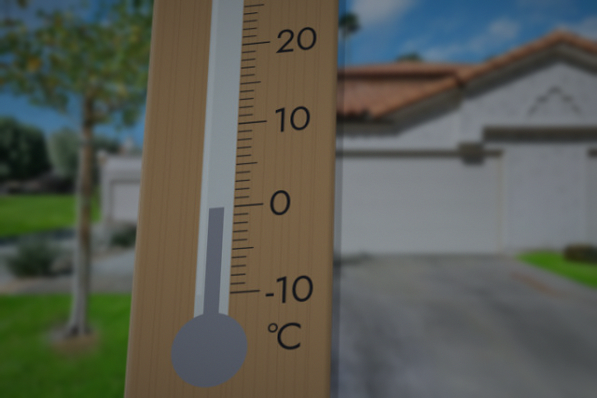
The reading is 0
